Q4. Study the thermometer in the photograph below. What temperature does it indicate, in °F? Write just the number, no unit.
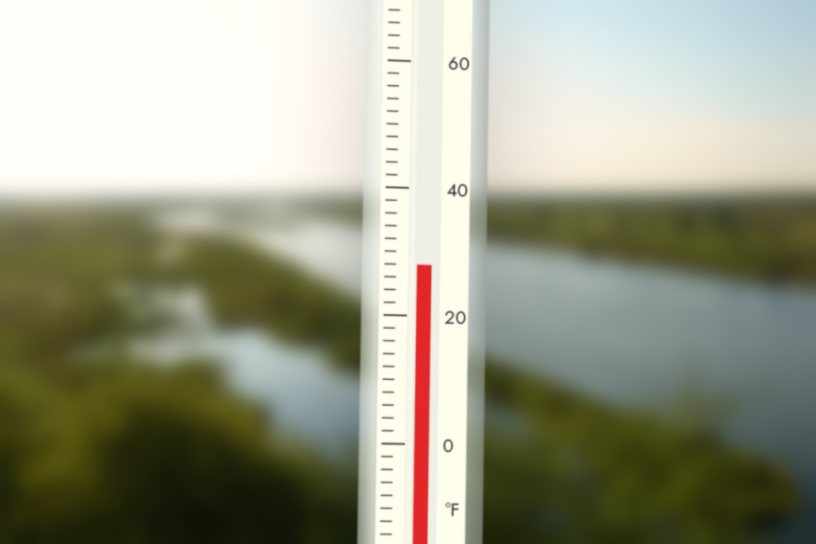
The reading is 28
